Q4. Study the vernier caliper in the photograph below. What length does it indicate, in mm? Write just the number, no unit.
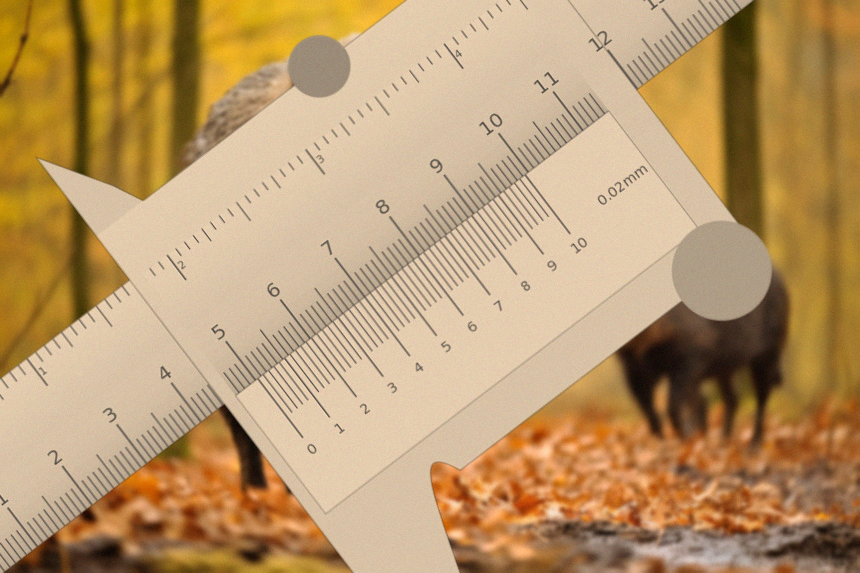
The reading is 50.4
